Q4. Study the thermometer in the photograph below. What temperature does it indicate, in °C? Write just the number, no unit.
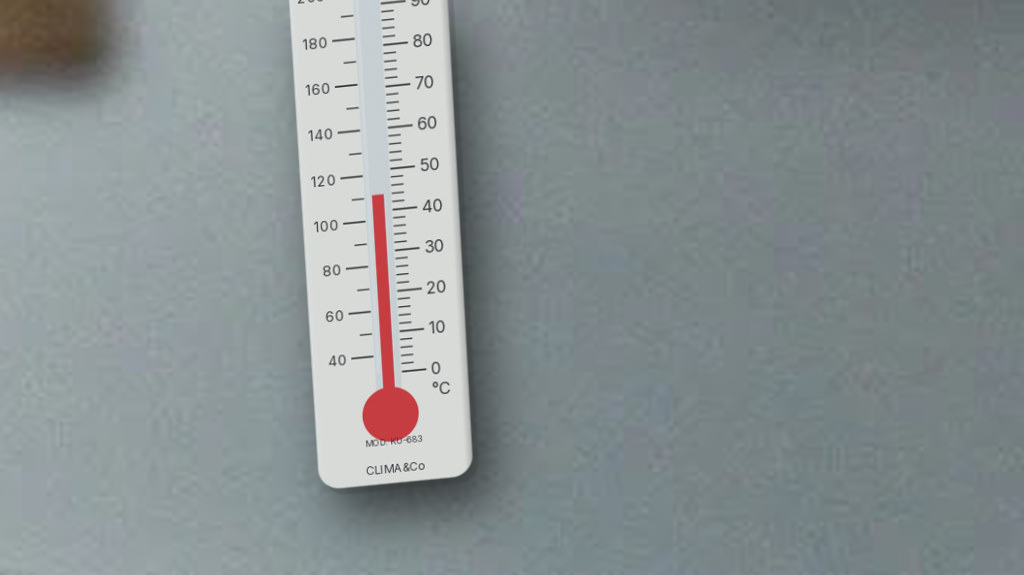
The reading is 44
